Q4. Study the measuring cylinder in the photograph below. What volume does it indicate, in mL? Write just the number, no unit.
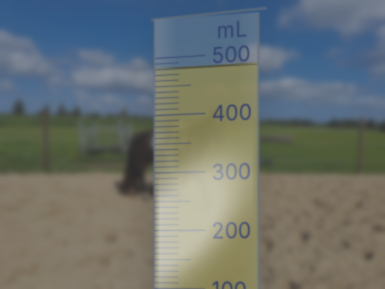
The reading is 480
